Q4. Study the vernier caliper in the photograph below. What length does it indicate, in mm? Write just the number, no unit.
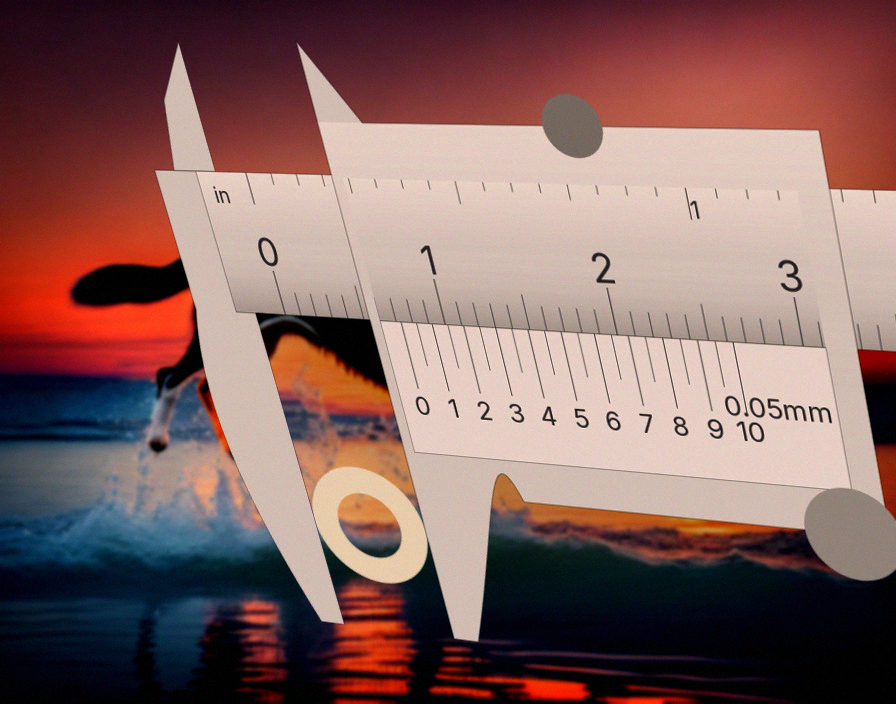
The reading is 7.3
